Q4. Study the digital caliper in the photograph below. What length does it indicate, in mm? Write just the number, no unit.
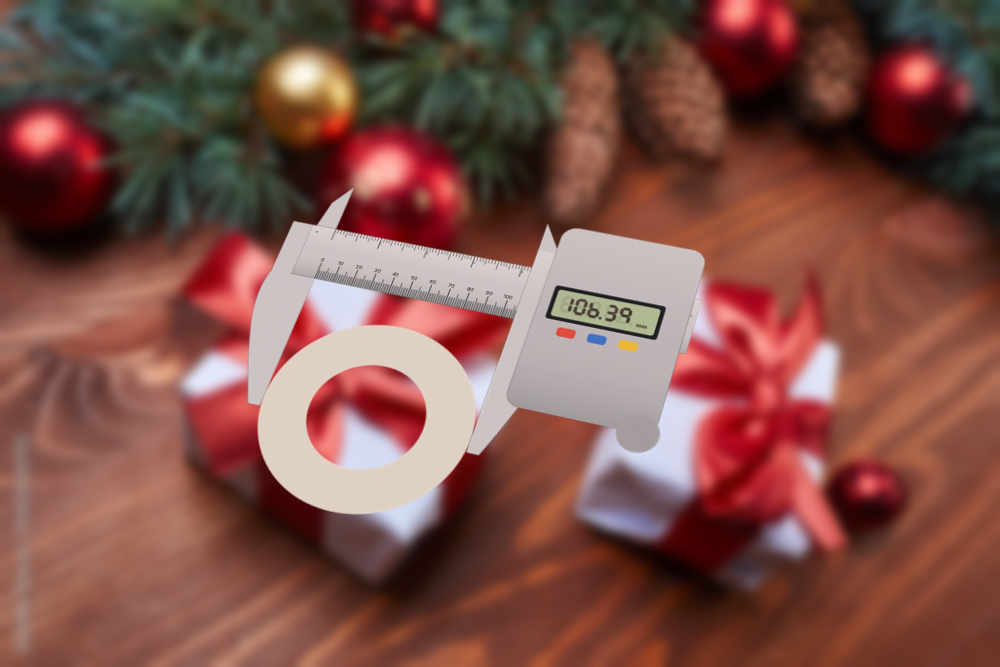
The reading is 106.39
